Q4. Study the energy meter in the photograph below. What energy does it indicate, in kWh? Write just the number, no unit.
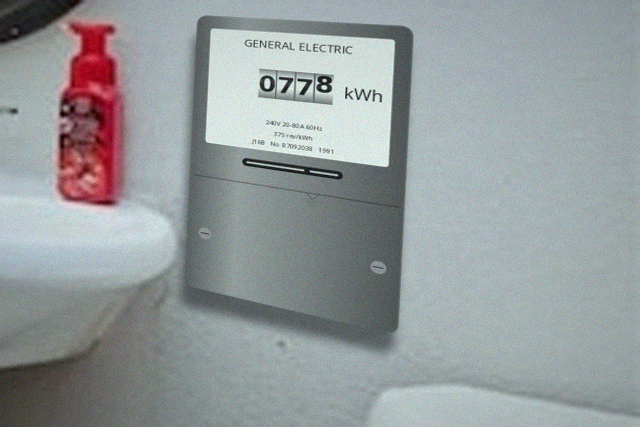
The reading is 778
